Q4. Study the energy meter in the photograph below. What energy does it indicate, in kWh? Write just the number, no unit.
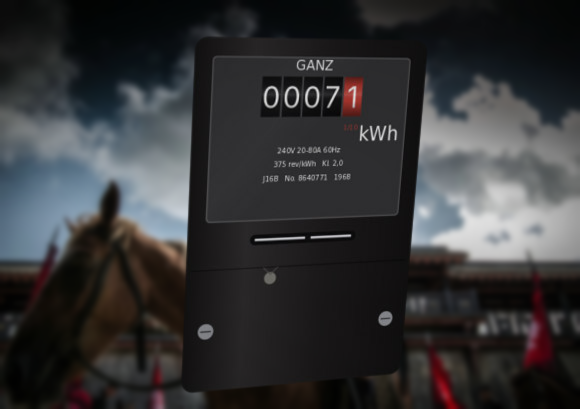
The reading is 7.1
